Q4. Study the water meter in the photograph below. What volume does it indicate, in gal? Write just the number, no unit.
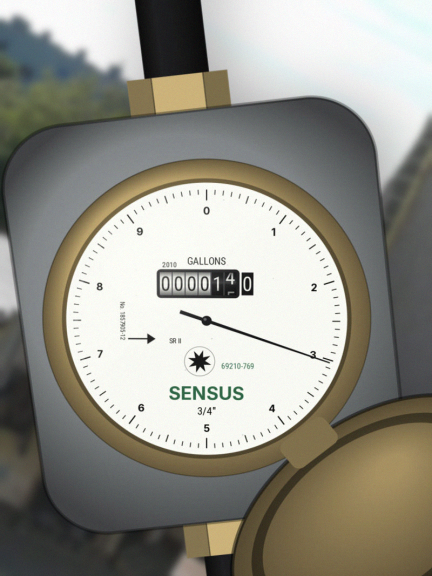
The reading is 143.0
